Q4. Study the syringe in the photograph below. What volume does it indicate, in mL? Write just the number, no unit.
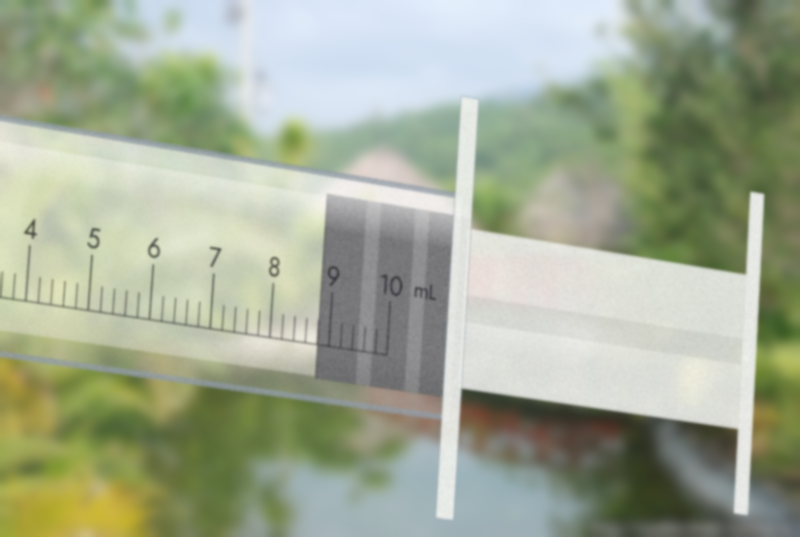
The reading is 8.8
